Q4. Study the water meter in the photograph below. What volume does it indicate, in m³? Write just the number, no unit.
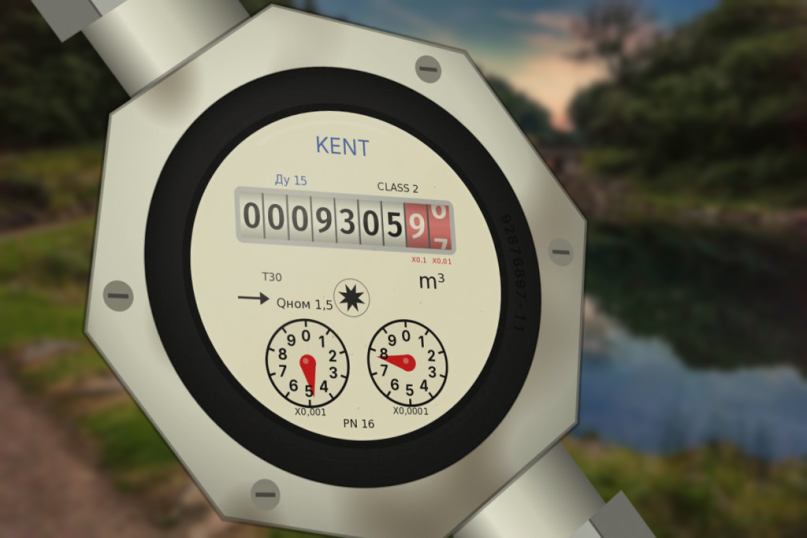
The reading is 9305.9647
